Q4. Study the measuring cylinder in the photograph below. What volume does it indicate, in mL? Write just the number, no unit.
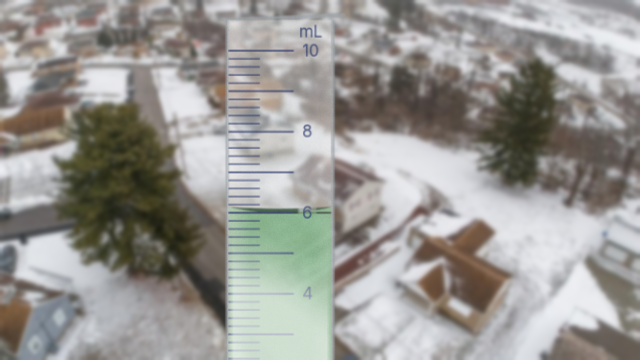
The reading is 6
